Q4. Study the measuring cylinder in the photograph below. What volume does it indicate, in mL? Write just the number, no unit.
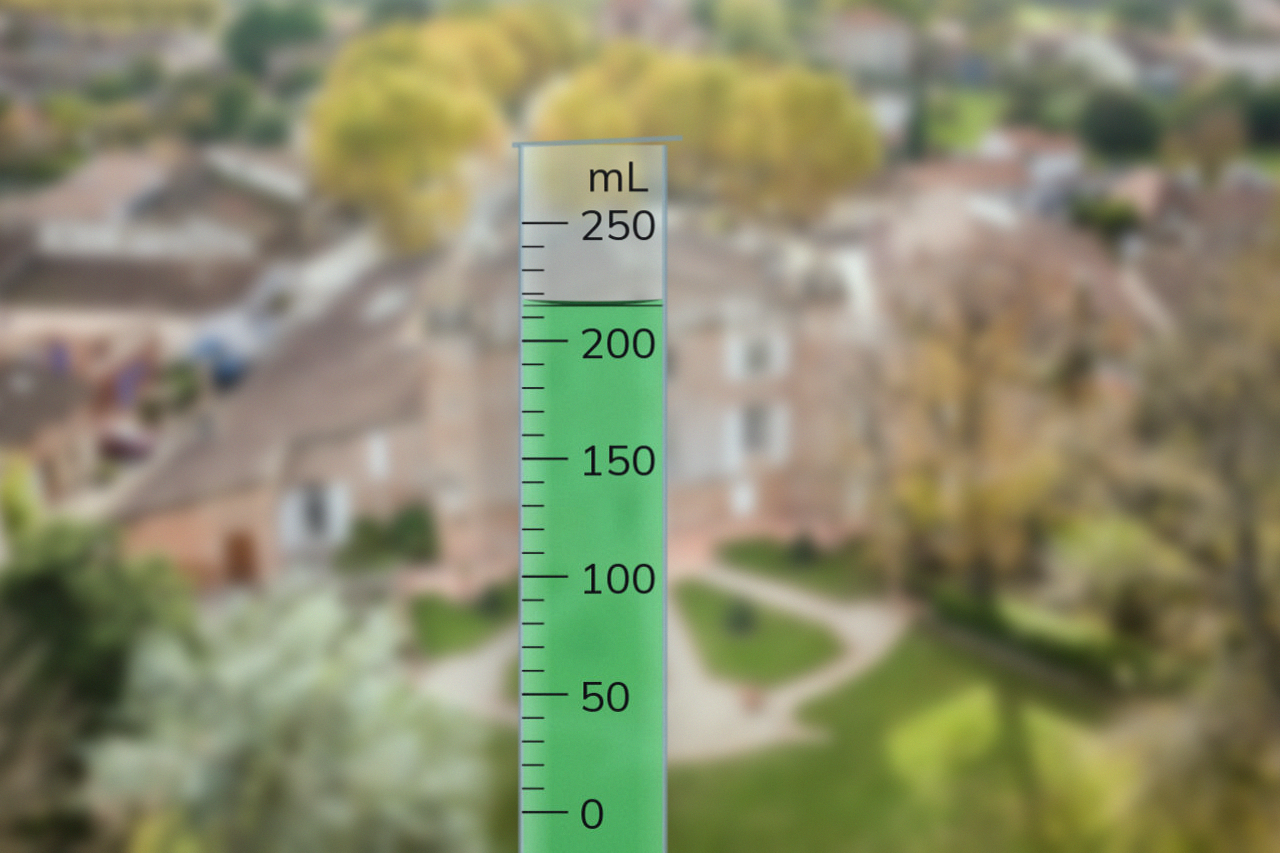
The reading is 215
